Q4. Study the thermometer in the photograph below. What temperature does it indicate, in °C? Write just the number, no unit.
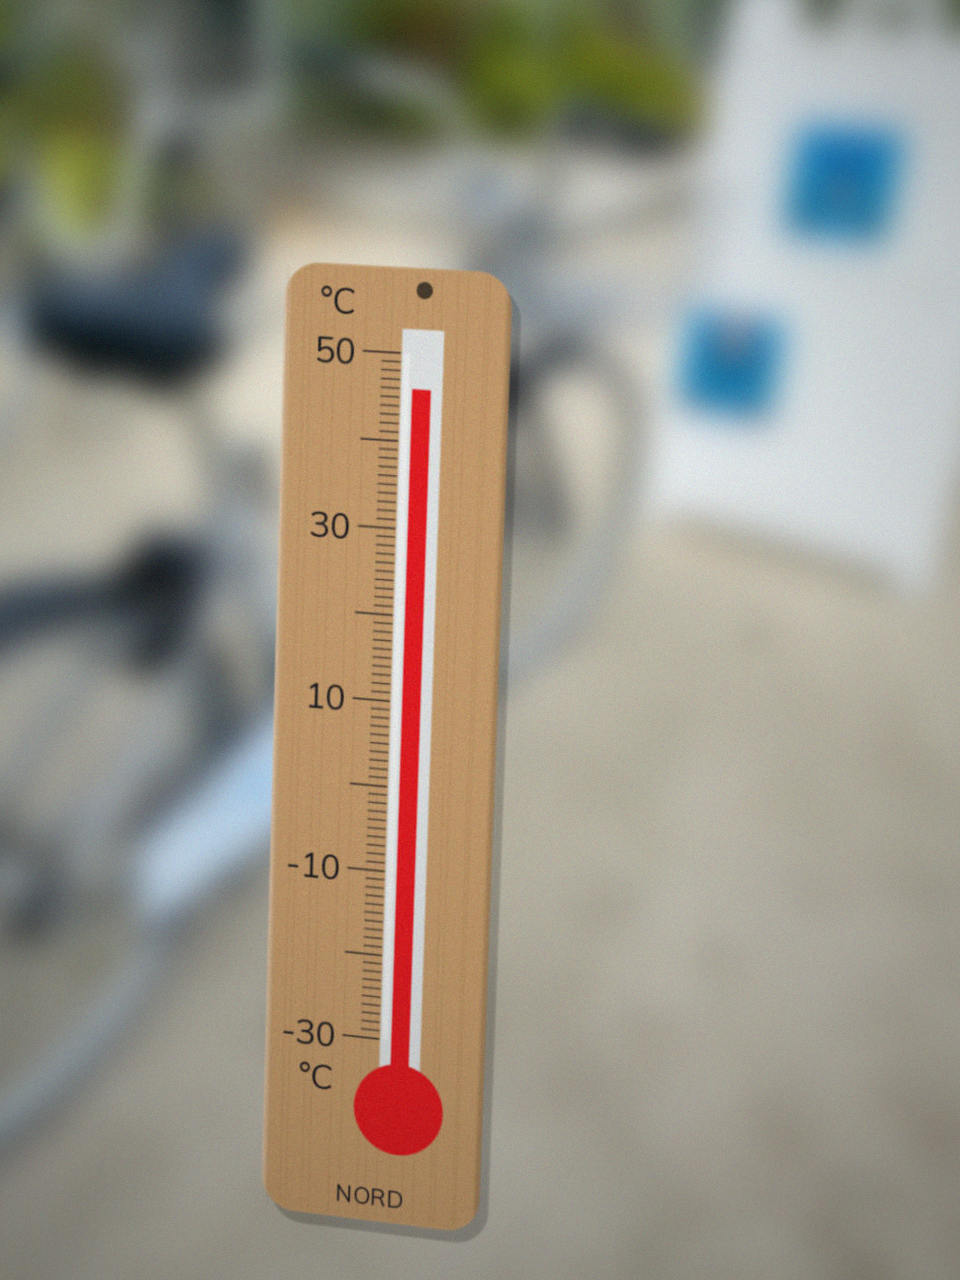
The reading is 46
